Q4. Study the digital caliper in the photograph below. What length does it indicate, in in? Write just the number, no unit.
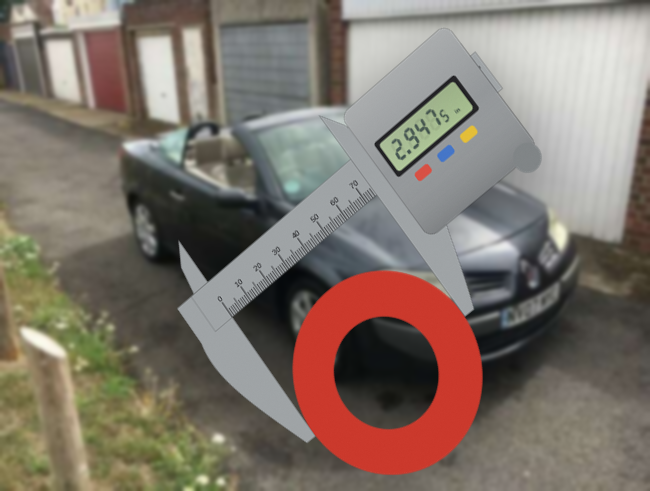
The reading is 2.9475
